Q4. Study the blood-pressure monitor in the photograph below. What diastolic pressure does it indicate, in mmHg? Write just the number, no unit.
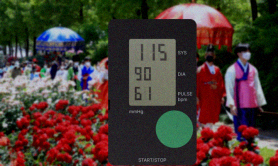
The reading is 90
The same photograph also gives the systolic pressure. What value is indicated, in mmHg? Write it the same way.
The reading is 115
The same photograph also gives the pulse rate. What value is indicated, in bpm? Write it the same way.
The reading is 61
